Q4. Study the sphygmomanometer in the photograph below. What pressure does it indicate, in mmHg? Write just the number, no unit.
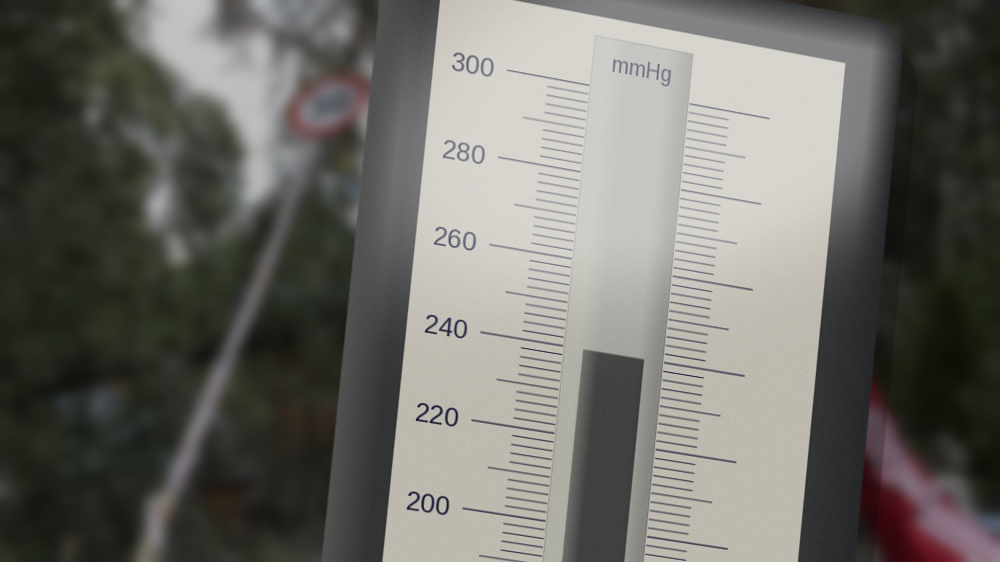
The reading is 240
